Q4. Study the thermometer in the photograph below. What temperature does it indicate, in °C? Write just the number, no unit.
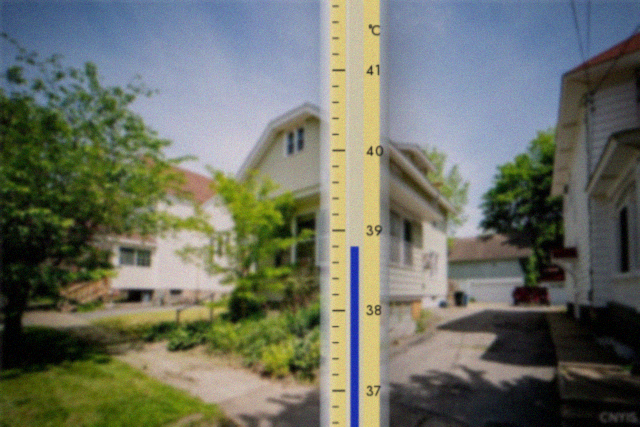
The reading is 38.8
